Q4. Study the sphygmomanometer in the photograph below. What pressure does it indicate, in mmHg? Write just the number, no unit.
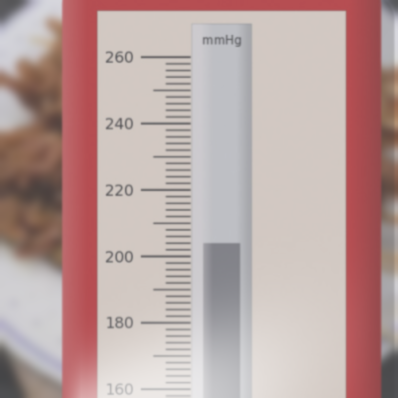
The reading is 204
